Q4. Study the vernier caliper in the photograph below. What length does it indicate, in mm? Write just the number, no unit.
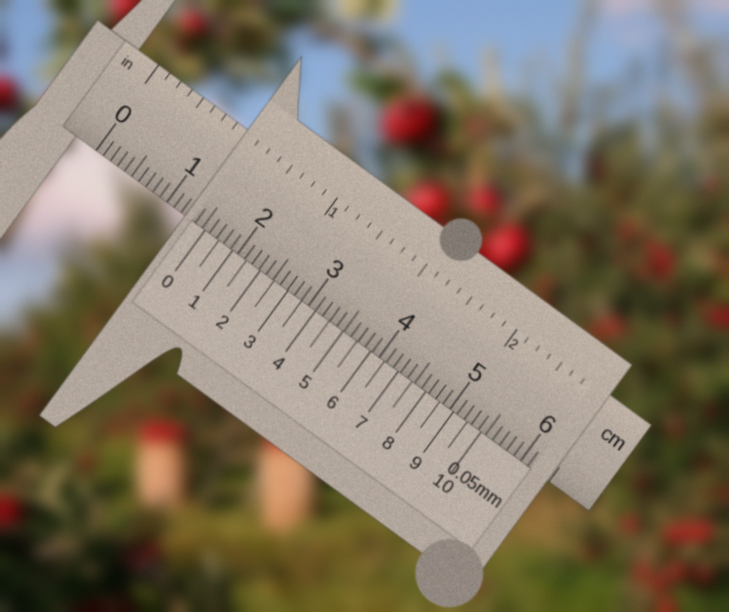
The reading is 15.4
